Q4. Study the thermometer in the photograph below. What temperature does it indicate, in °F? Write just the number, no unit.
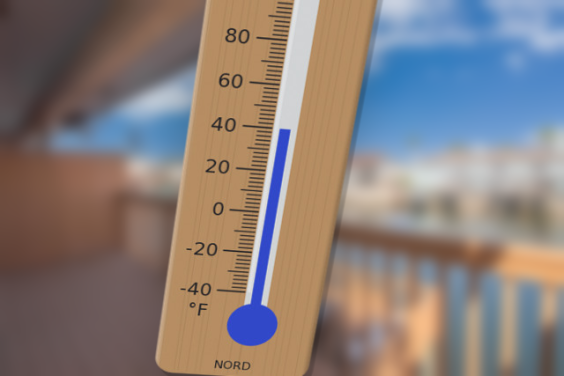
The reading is 40
